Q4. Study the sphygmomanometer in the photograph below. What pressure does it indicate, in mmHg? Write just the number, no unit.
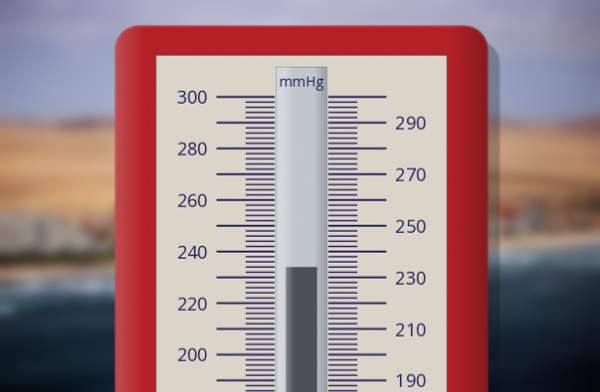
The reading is 234
